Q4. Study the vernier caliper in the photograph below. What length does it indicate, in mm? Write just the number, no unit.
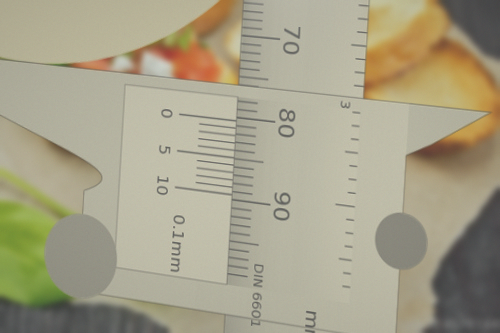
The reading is 80.4
